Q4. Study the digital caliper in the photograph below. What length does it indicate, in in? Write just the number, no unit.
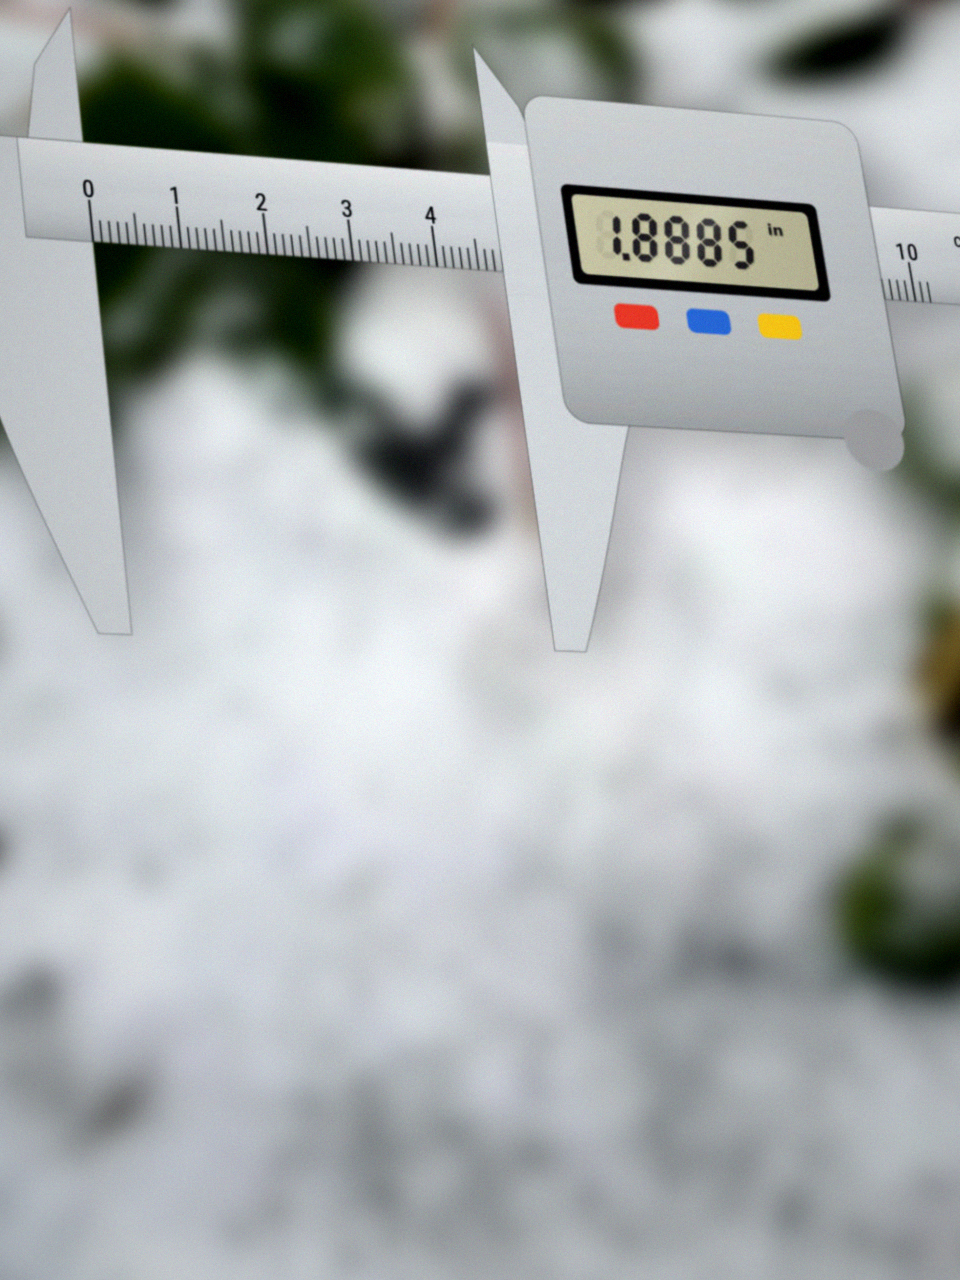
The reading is 1.8885
